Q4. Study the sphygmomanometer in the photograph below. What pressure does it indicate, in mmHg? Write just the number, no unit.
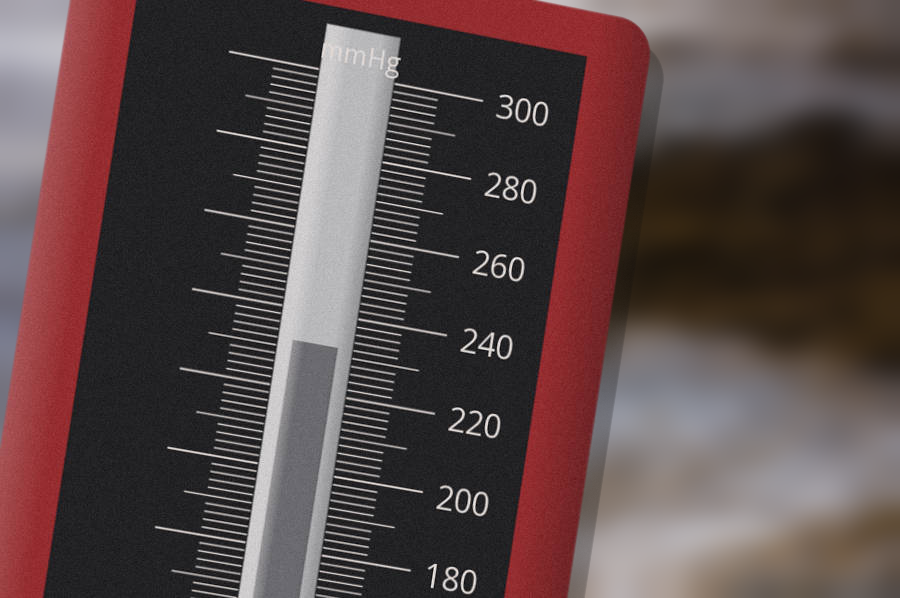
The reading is 232
